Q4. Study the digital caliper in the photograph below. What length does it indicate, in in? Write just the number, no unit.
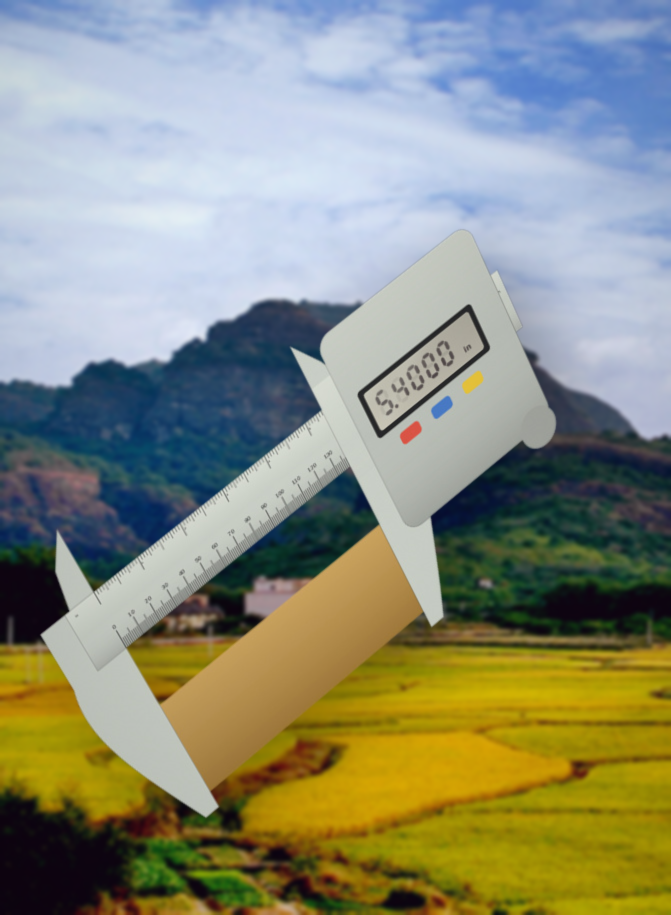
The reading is 5.4000
